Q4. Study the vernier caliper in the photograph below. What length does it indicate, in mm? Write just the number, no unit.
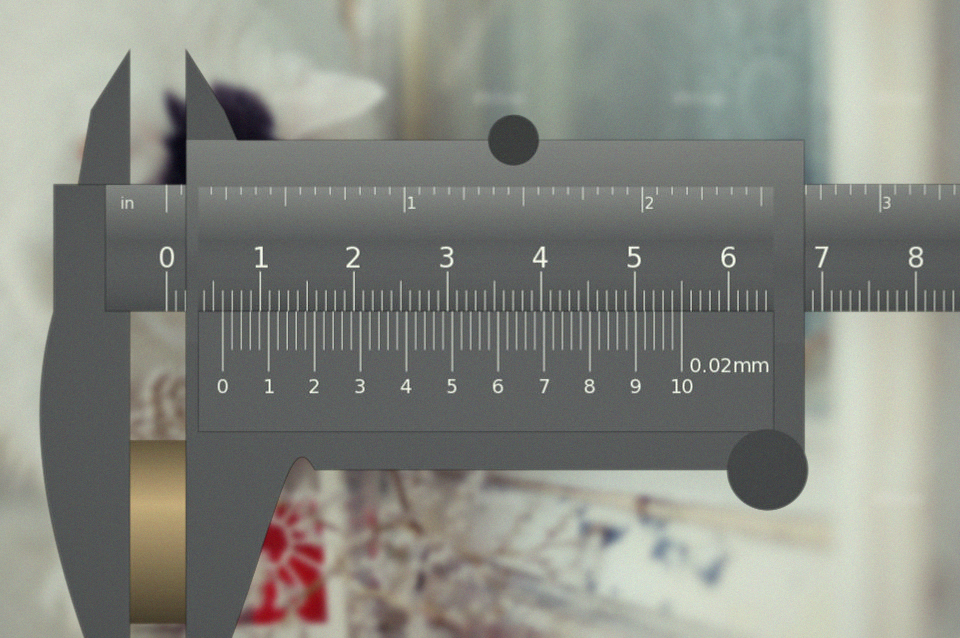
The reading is 6.0
